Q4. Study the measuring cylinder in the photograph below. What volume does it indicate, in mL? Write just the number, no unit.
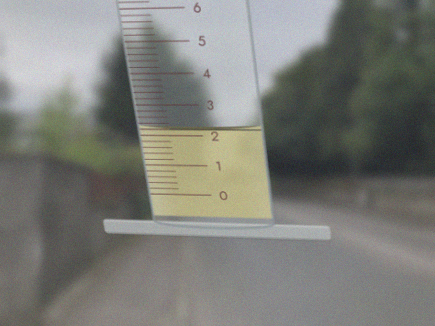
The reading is 2.2
